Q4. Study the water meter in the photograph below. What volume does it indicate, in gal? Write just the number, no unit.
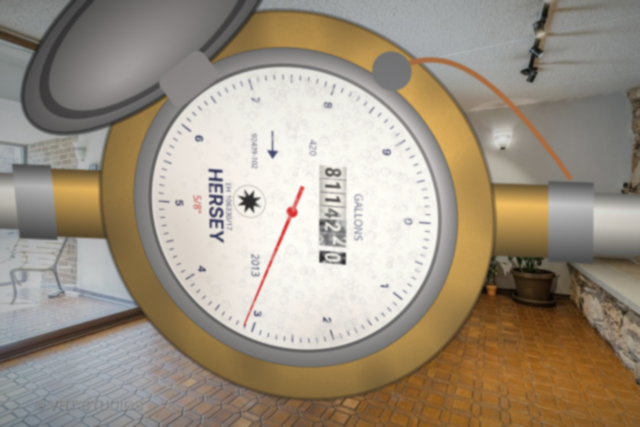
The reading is 8114223.1
